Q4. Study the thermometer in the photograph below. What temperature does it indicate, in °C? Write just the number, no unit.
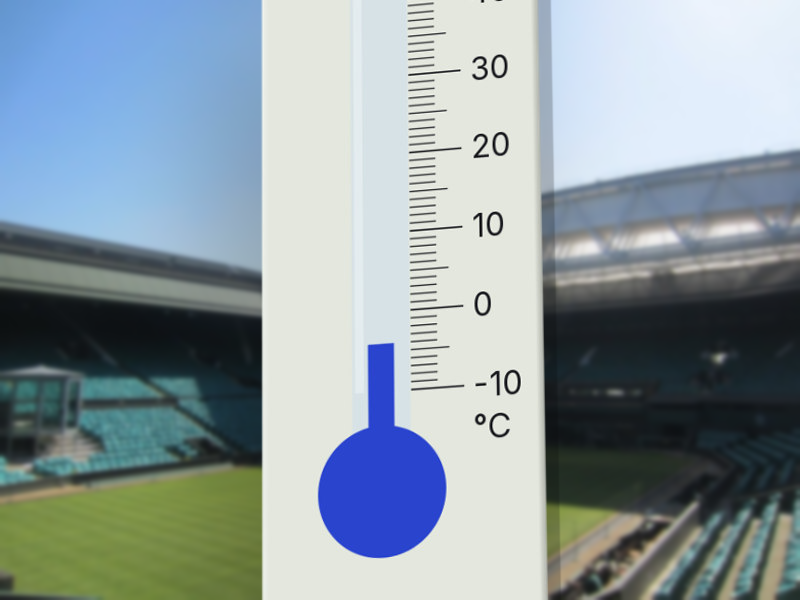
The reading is -4
